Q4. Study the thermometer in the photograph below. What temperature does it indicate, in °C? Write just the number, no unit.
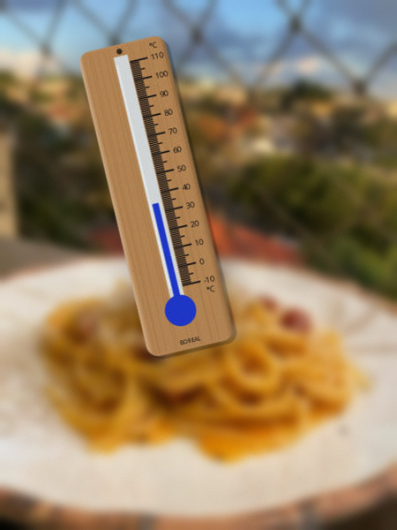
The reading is 35
